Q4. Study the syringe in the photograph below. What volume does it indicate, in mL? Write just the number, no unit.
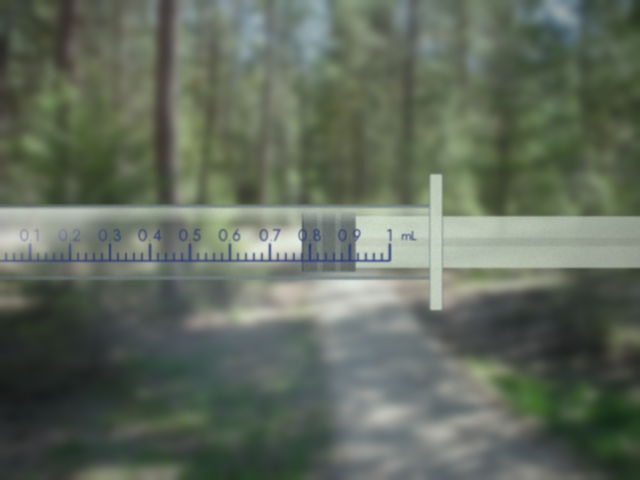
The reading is 0.78
